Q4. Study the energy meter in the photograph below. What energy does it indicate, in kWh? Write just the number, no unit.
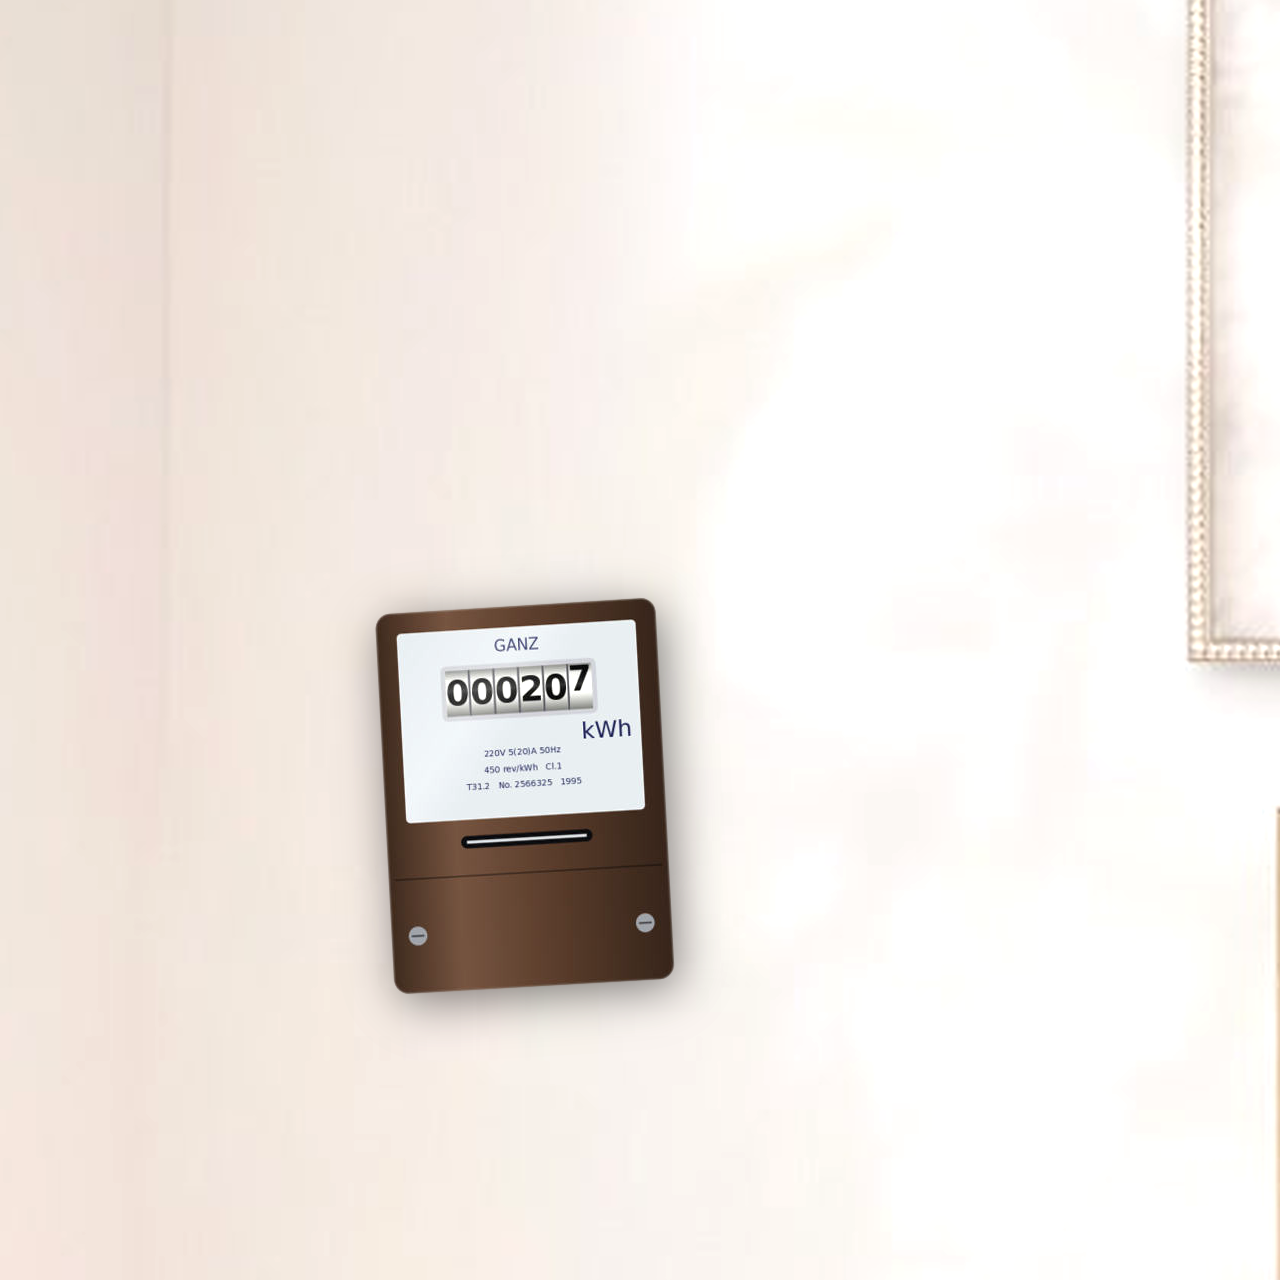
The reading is 207
